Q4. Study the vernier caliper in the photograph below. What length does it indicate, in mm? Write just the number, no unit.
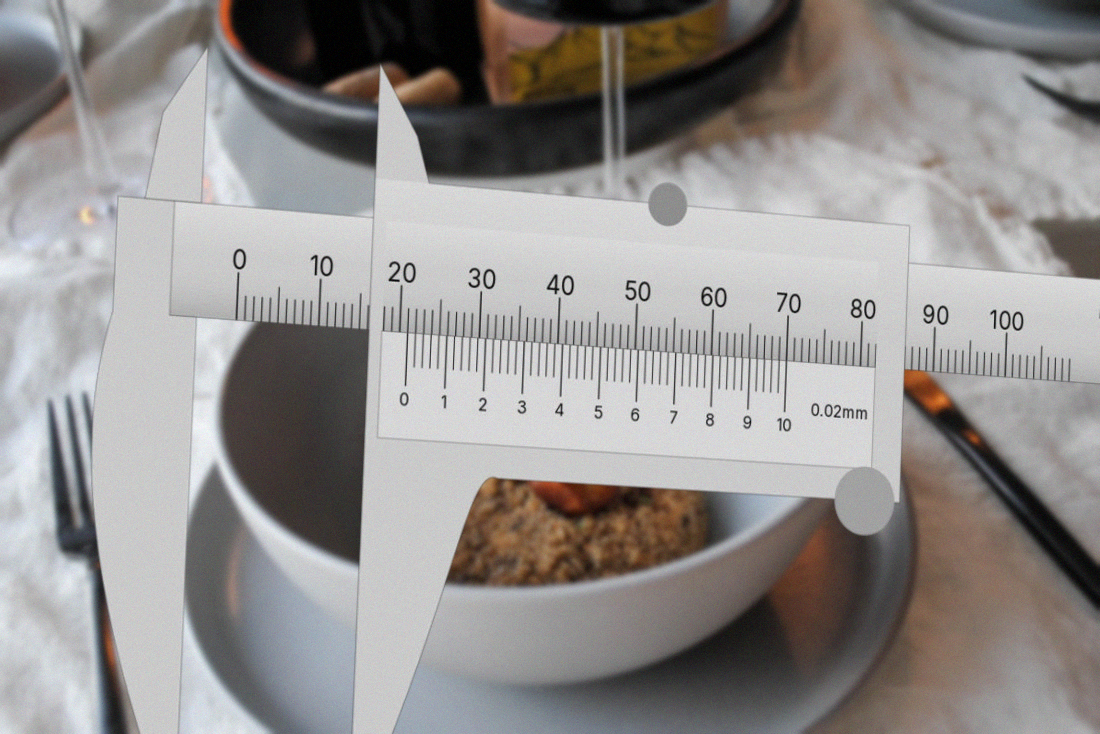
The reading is 21.0
